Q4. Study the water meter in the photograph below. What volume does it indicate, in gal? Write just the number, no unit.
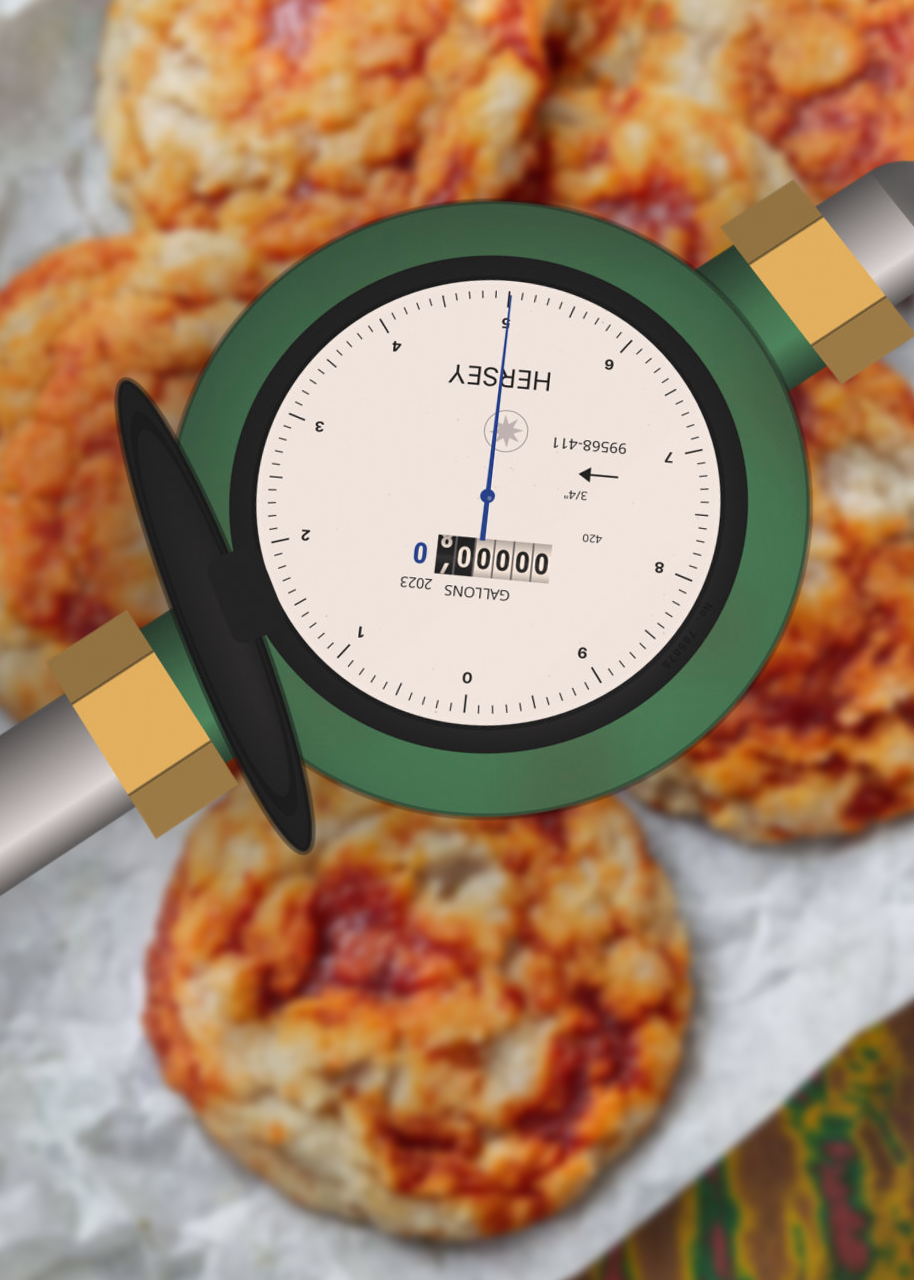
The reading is 75.0
